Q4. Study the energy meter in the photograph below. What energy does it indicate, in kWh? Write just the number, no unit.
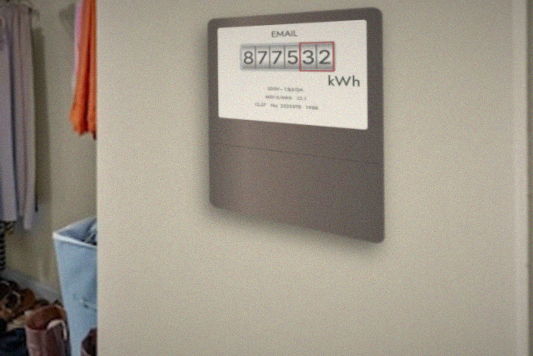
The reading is 8775.32
